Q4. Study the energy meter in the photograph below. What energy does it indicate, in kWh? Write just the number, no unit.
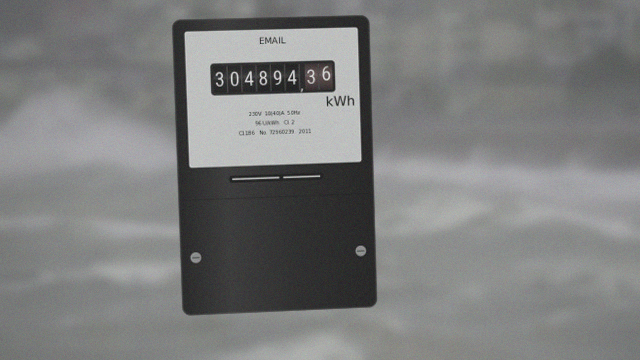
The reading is 304894.36
